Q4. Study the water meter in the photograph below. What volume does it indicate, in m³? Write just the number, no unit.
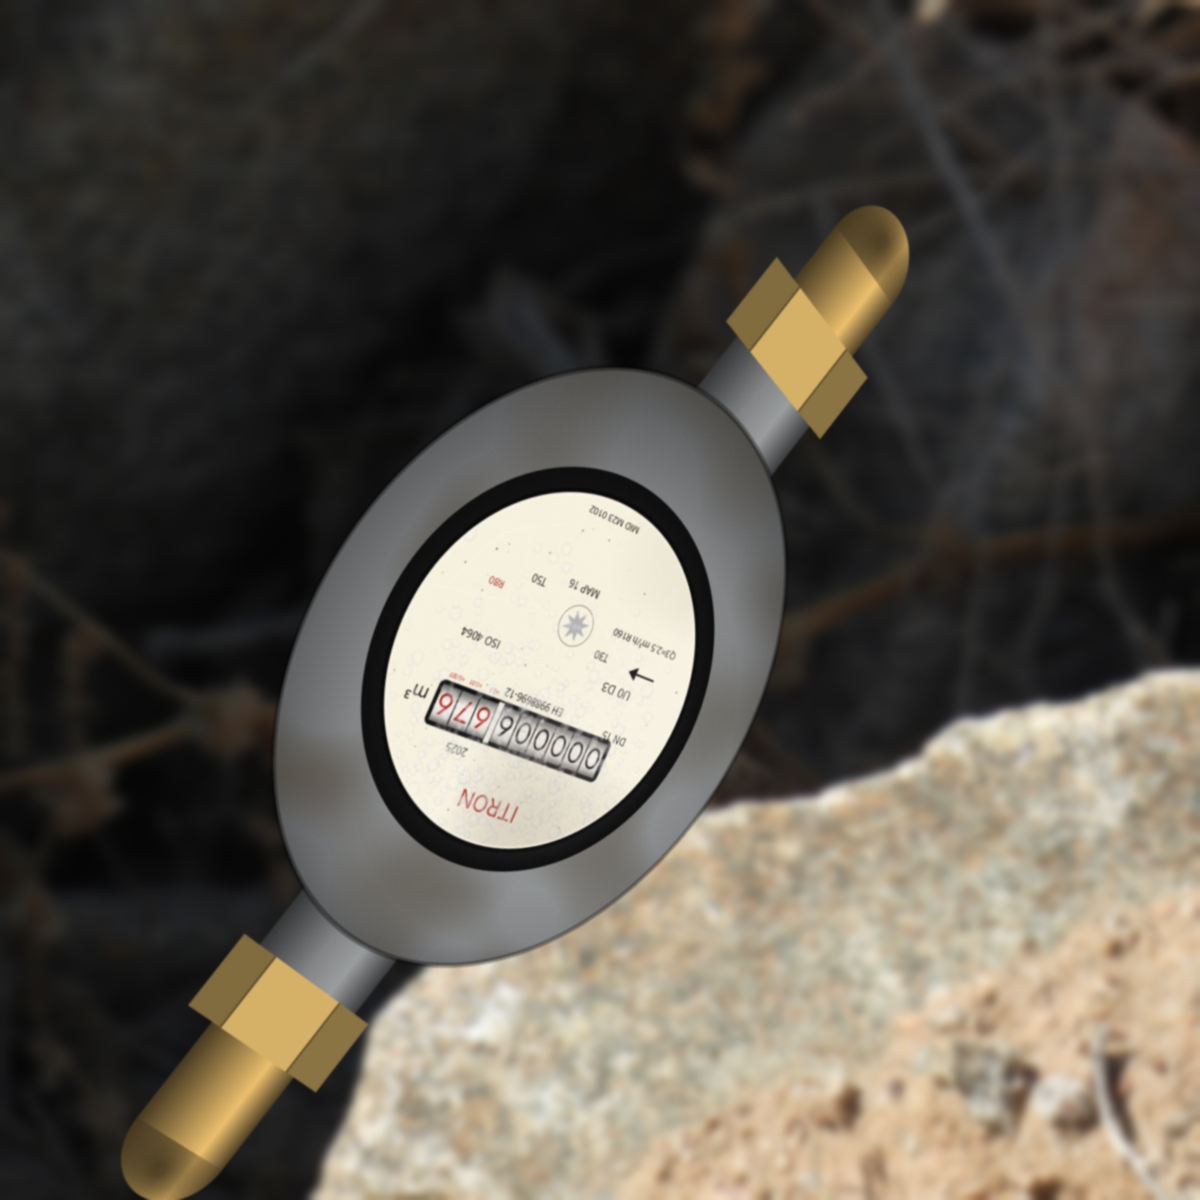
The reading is 6.676
